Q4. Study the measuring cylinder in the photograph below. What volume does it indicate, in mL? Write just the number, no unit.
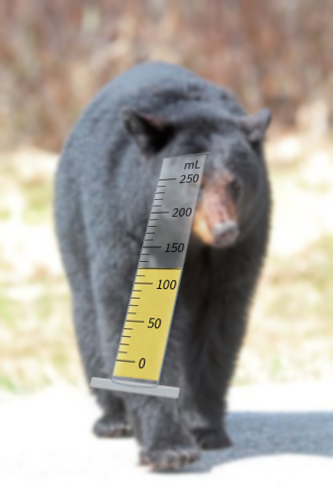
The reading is 120
